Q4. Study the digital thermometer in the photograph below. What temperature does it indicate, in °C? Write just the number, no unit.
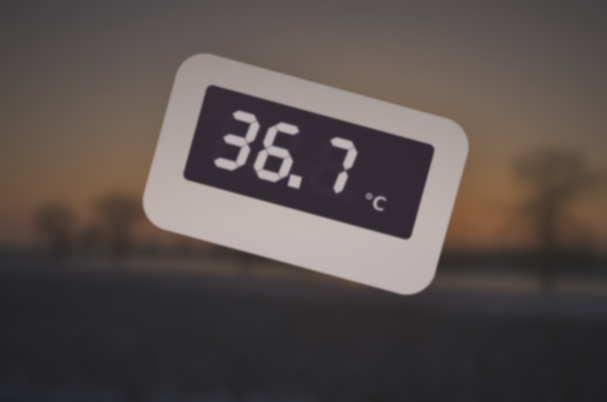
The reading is 36.7
